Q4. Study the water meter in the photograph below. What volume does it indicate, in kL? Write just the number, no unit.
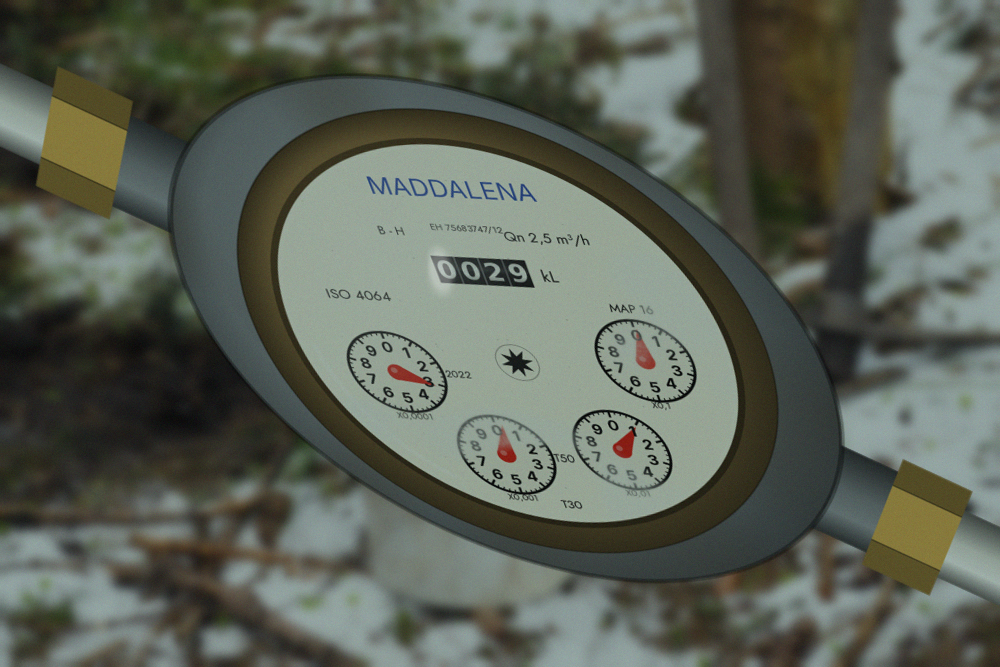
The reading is 29.0103
